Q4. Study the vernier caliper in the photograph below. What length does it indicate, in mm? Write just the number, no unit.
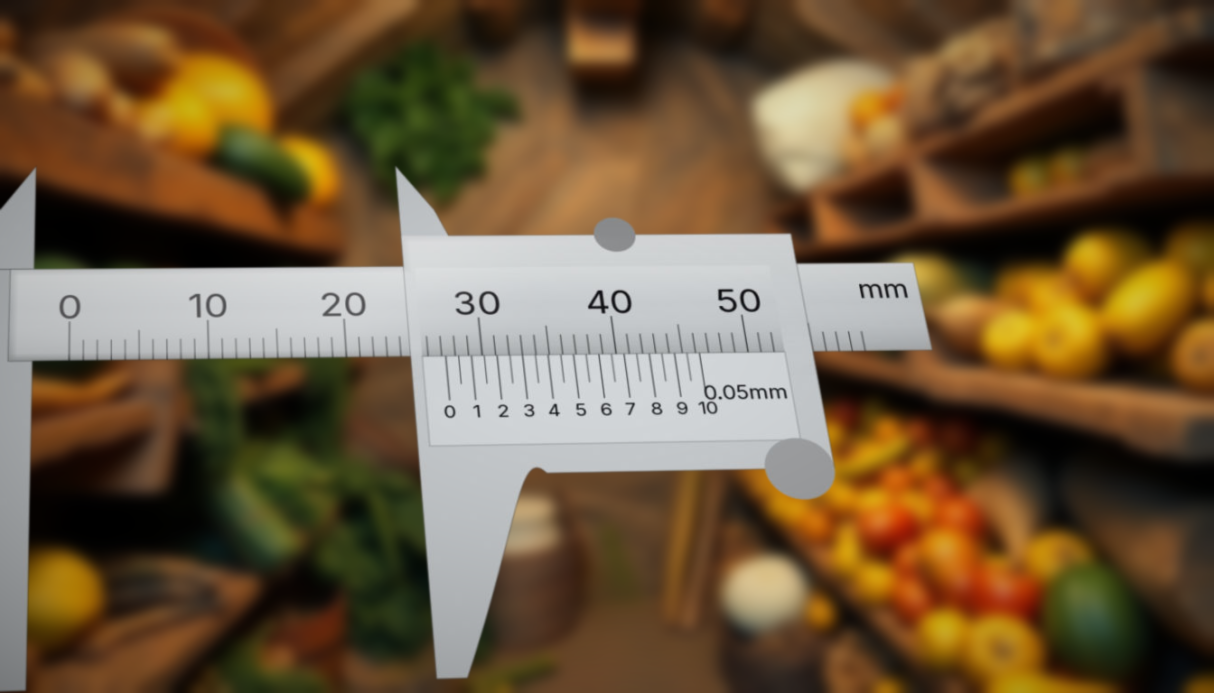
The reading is 27.3
